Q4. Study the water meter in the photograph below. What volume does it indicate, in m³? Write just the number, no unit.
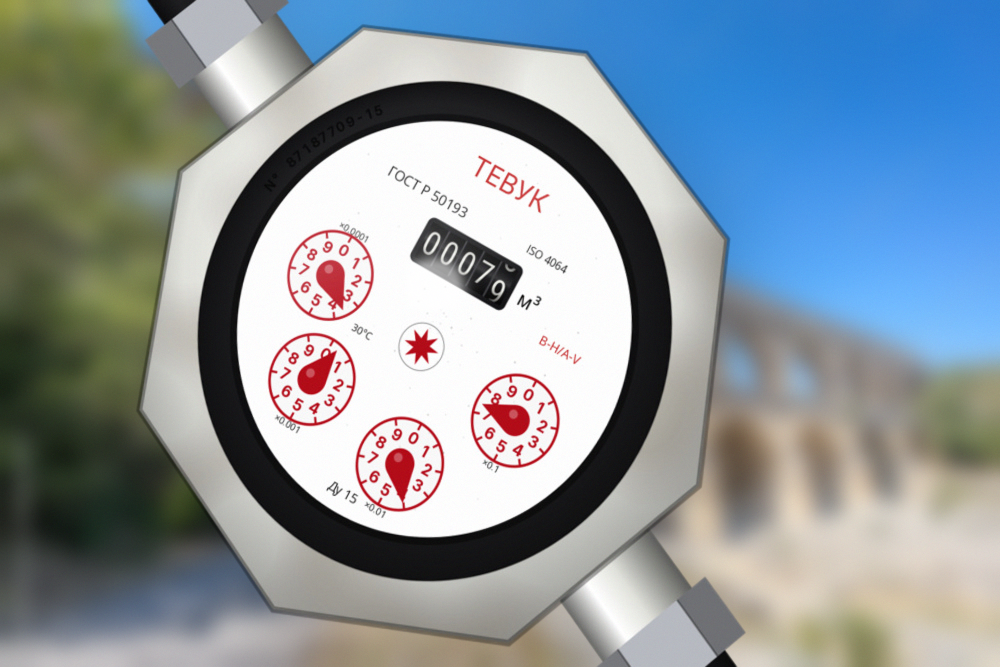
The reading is 78.7403
